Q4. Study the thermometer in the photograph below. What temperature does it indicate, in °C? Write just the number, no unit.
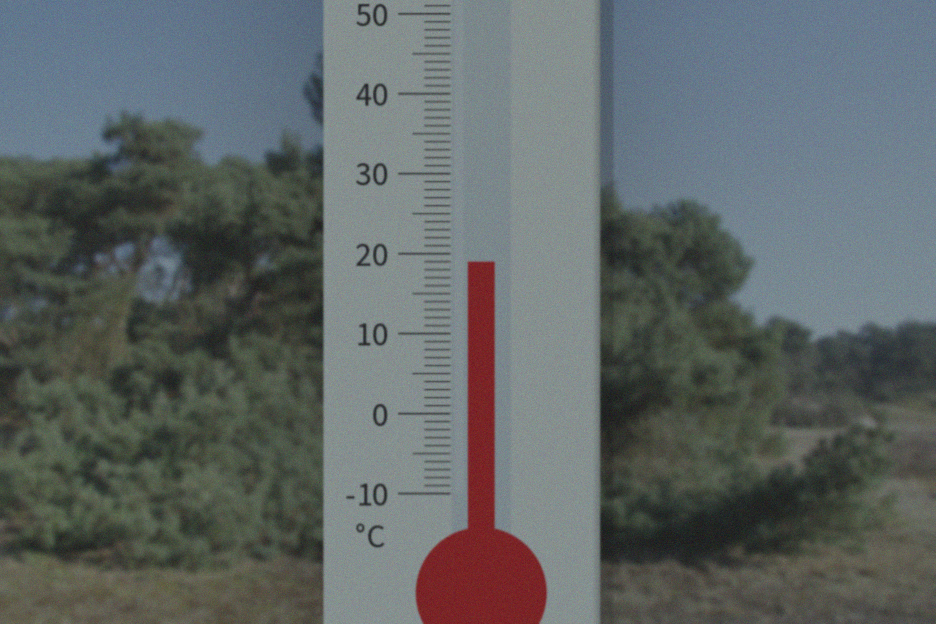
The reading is 19
